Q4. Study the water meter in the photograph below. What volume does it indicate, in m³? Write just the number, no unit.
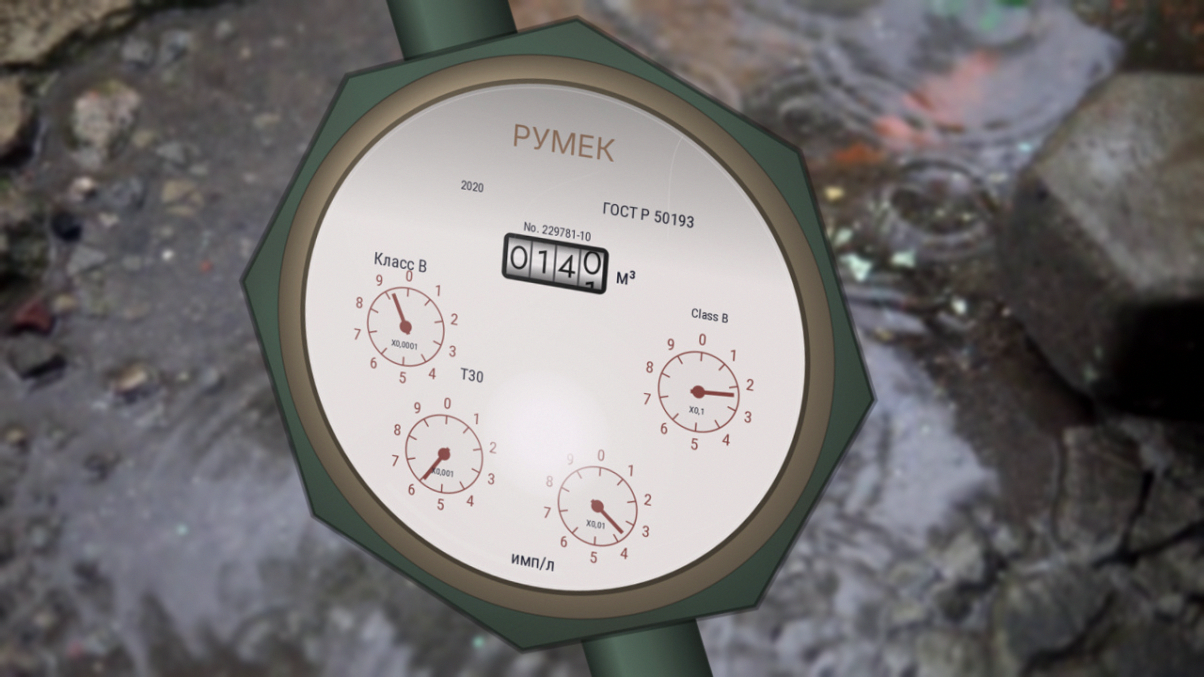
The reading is 140.2359
